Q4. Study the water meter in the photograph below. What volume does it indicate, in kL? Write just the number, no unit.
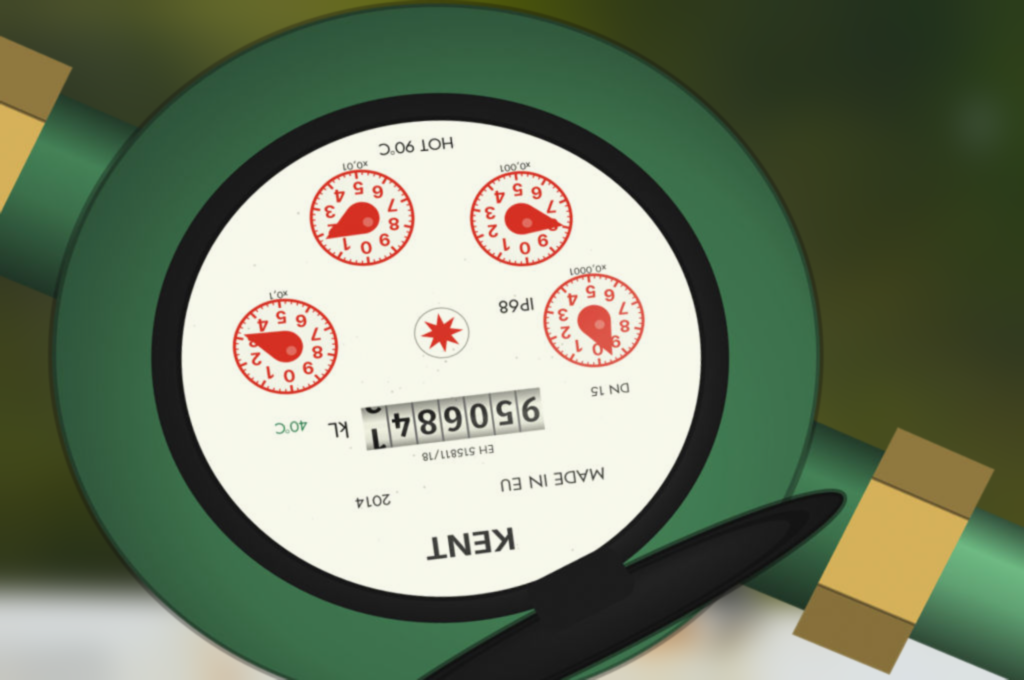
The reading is 9506841.3179
